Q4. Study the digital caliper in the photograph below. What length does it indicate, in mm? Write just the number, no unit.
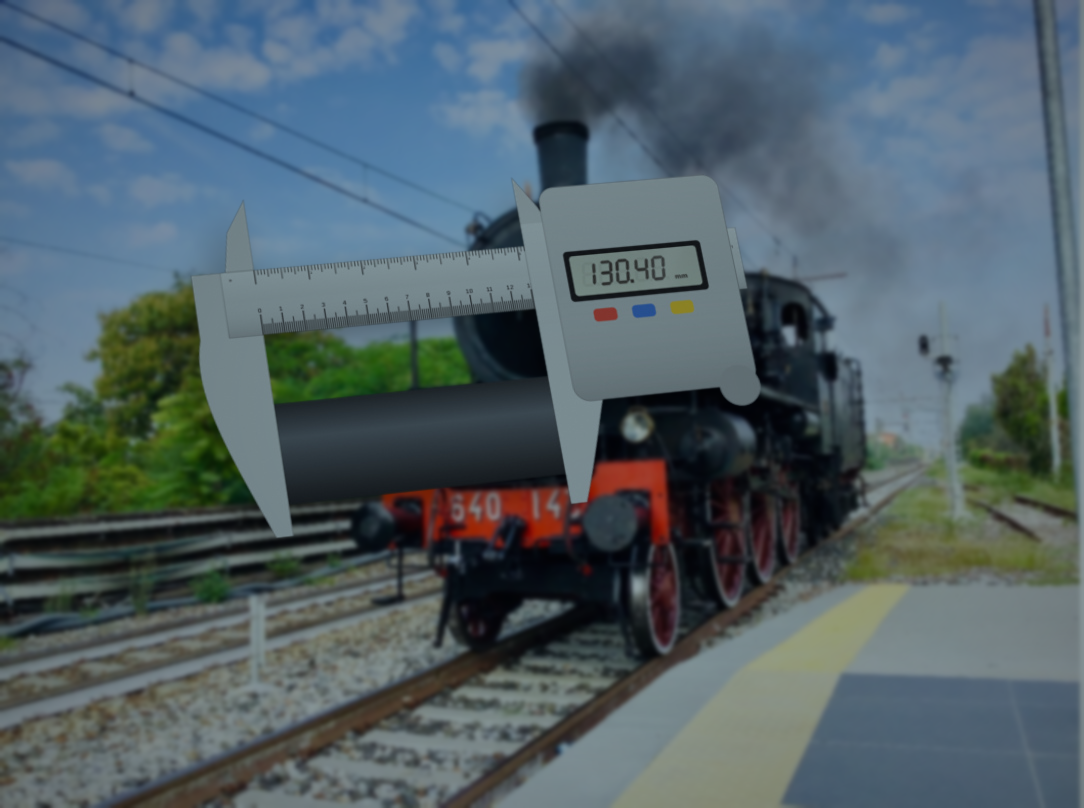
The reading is 130.40
